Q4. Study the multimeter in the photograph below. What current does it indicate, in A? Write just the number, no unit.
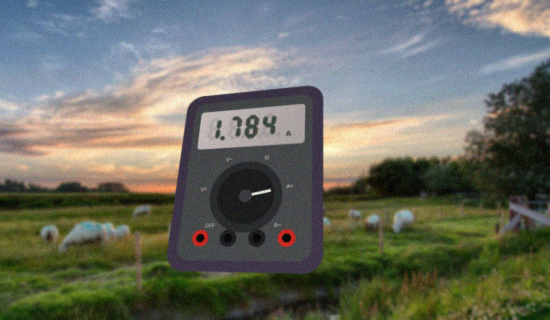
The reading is 1.784
